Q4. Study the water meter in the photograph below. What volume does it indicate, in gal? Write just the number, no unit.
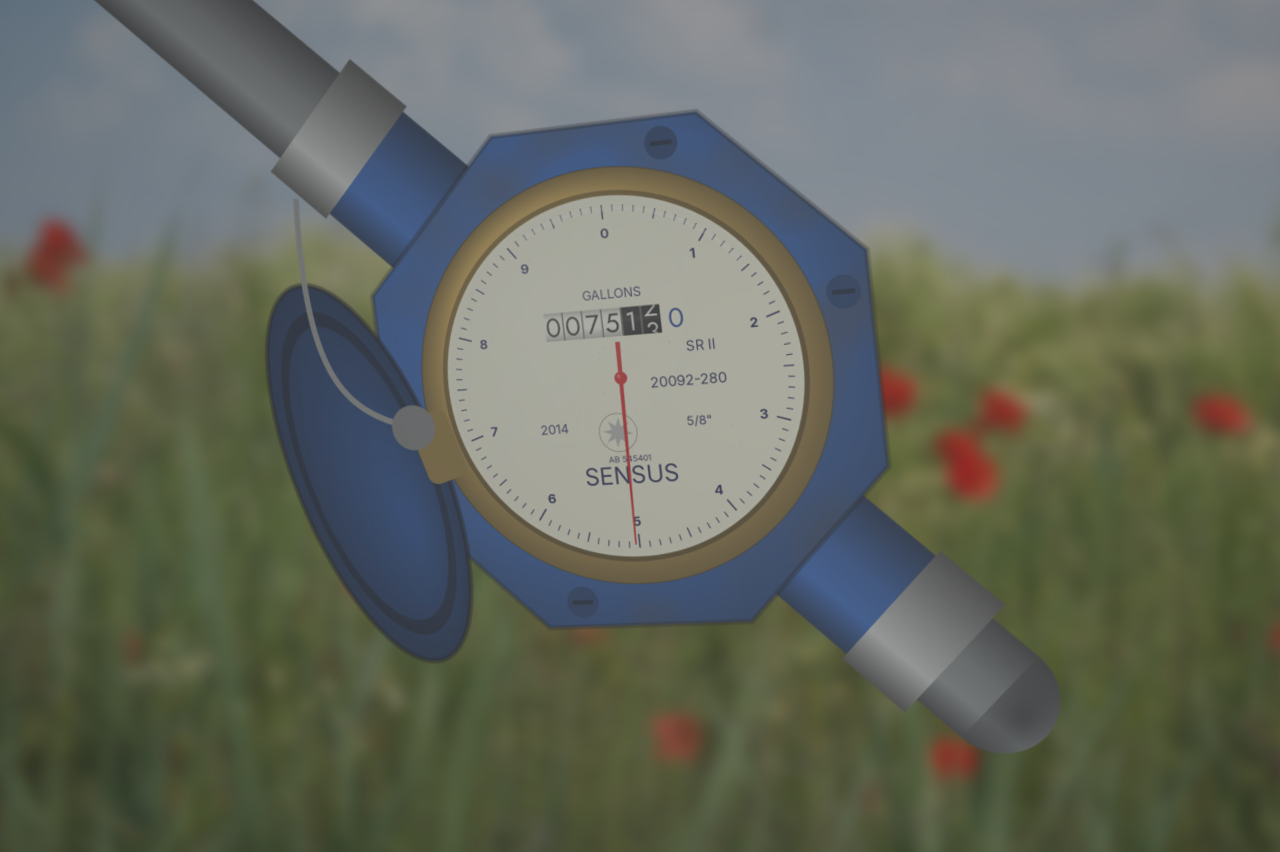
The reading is 75125.0
